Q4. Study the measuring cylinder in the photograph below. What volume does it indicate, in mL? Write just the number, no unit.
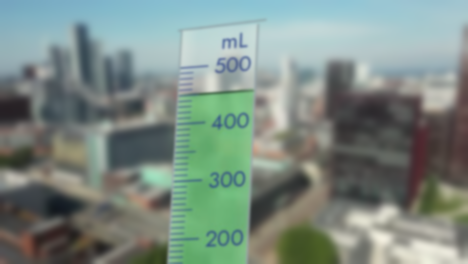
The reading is 450
